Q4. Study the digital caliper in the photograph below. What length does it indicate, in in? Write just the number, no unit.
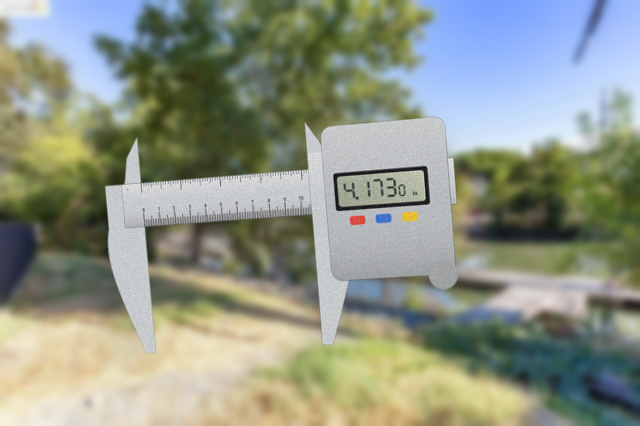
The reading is 4.1730
